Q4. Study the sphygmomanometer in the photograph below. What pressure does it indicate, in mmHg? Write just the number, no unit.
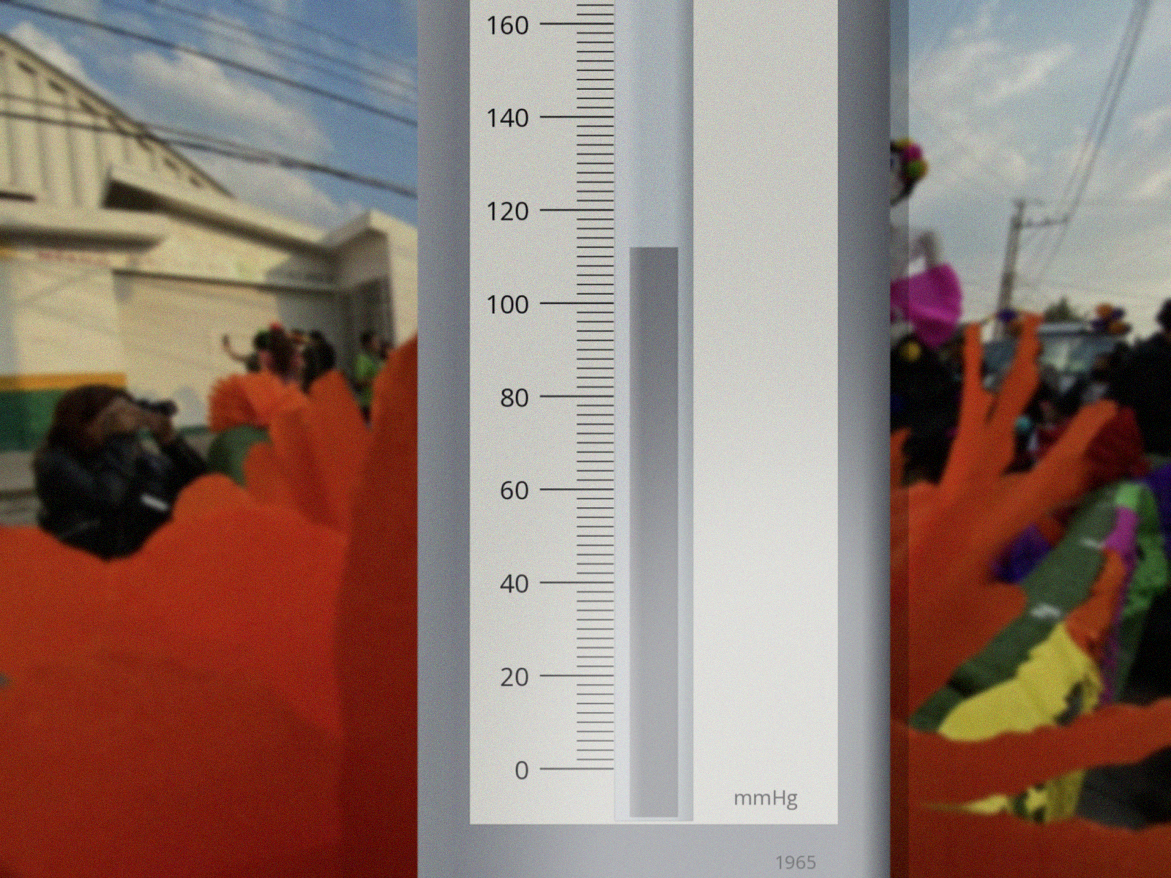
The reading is 112
